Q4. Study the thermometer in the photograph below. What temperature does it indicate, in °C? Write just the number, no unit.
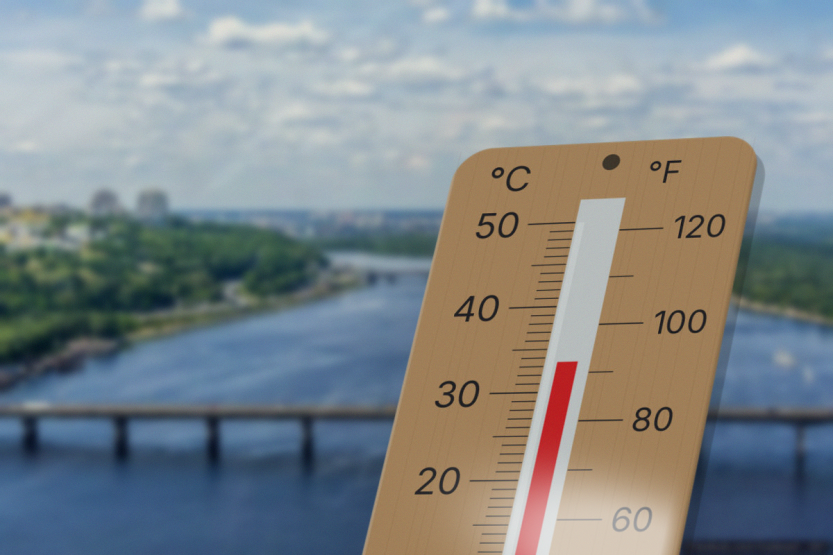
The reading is 33.5
